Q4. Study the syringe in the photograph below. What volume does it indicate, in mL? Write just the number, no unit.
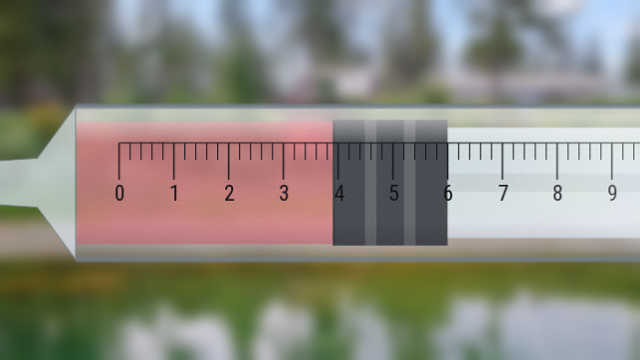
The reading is 3.9
